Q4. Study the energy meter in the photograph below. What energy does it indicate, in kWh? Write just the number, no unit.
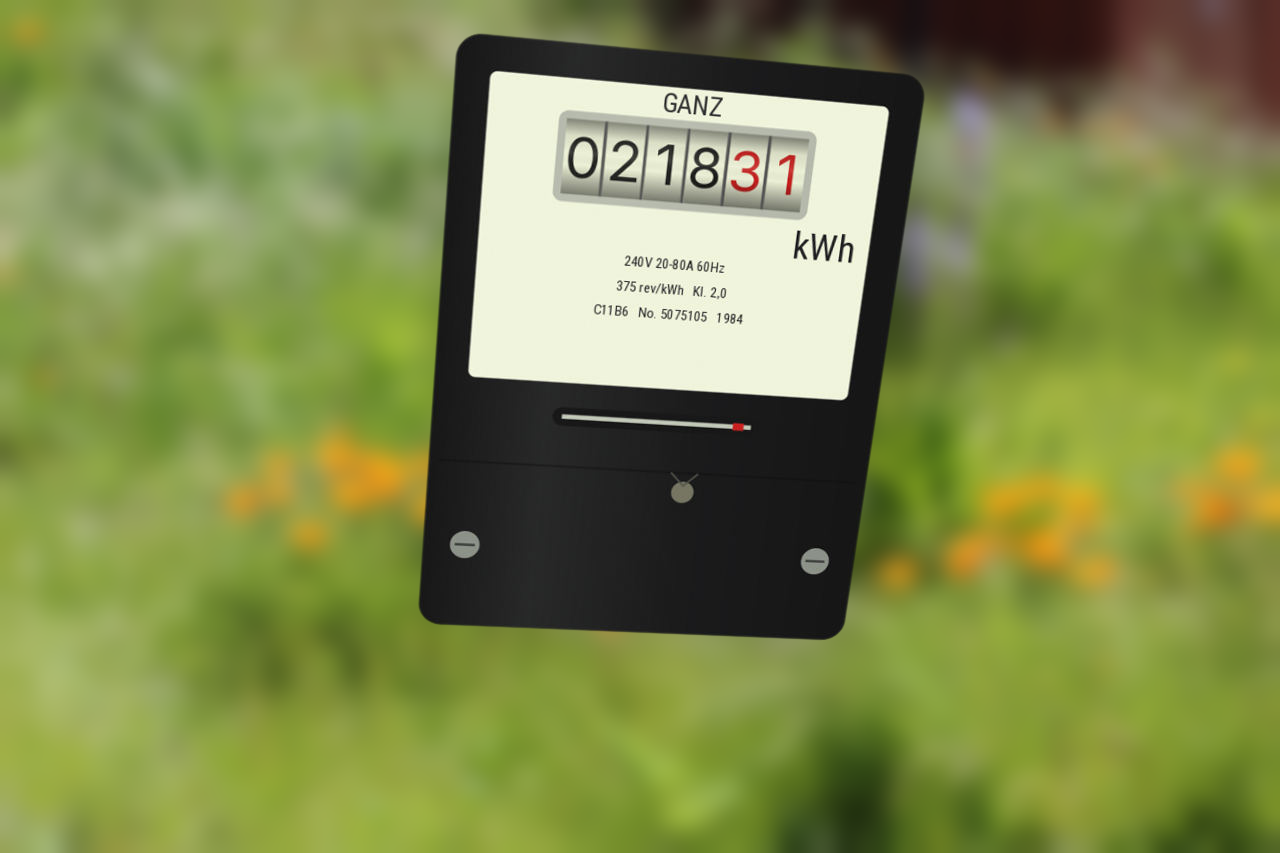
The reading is 218.31
